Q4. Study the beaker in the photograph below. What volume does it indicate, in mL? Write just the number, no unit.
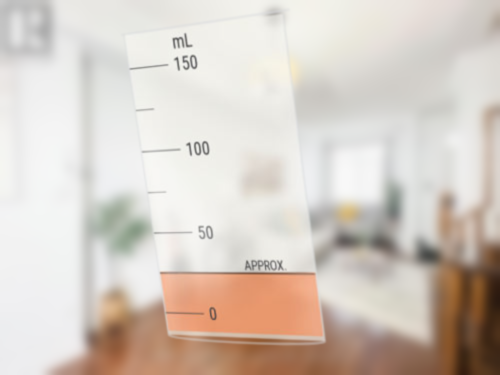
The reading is 25
